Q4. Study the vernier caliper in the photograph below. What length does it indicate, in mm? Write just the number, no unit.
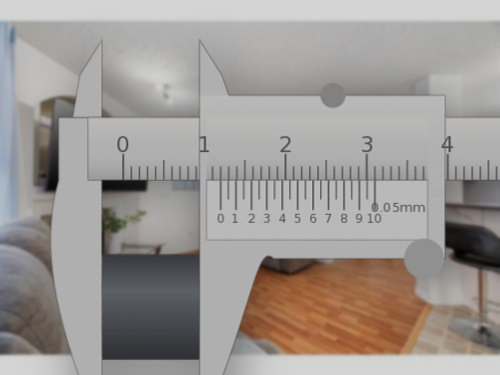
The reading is 12.0
